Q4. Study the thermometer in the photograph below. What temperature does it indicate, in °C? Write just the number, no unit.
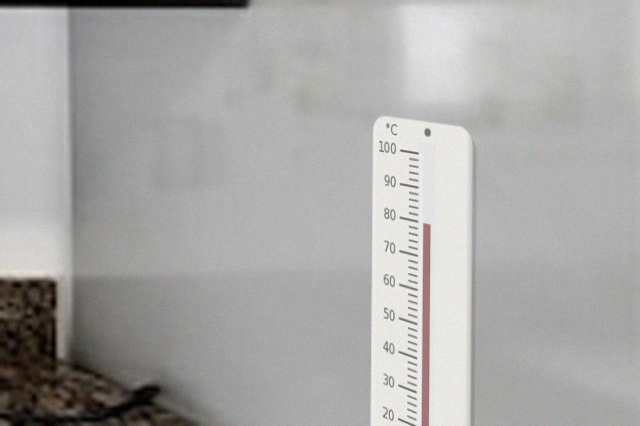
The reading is 80
